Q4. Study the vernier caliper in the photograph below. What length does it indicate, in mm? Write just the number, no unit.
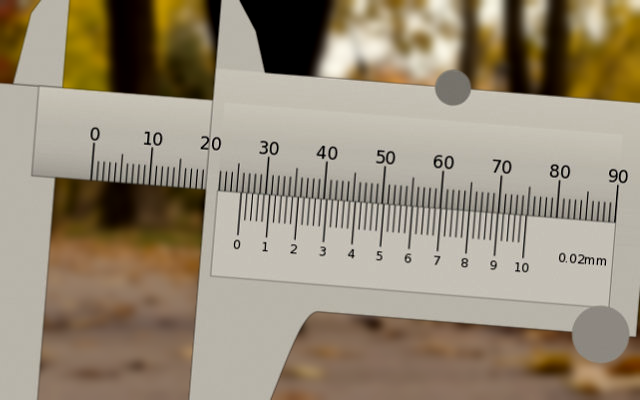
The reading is 25.8
